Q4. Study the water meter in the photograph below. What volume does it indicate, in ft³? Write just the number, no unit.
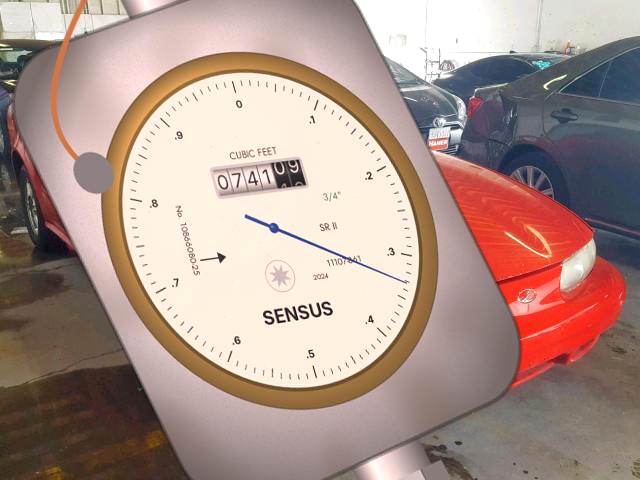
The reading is 74109.33
